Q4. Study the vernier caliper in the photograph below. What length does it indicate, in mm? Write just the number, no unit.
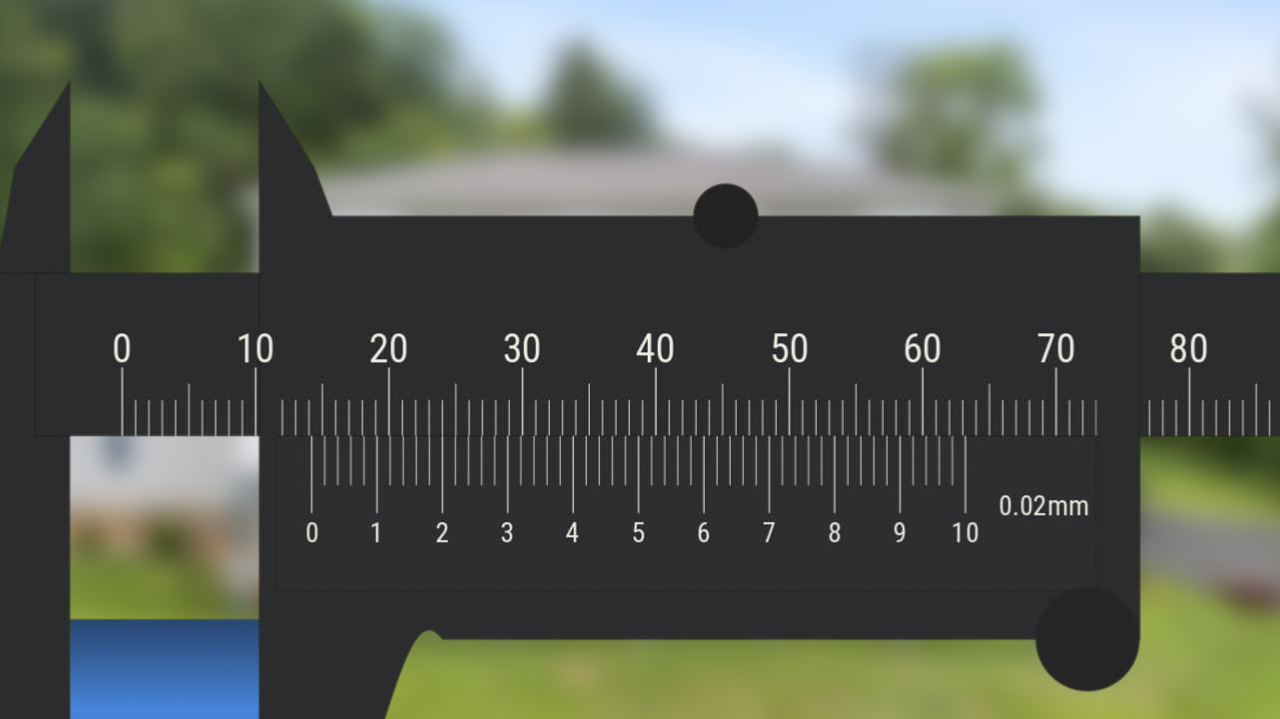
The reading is 14.2
